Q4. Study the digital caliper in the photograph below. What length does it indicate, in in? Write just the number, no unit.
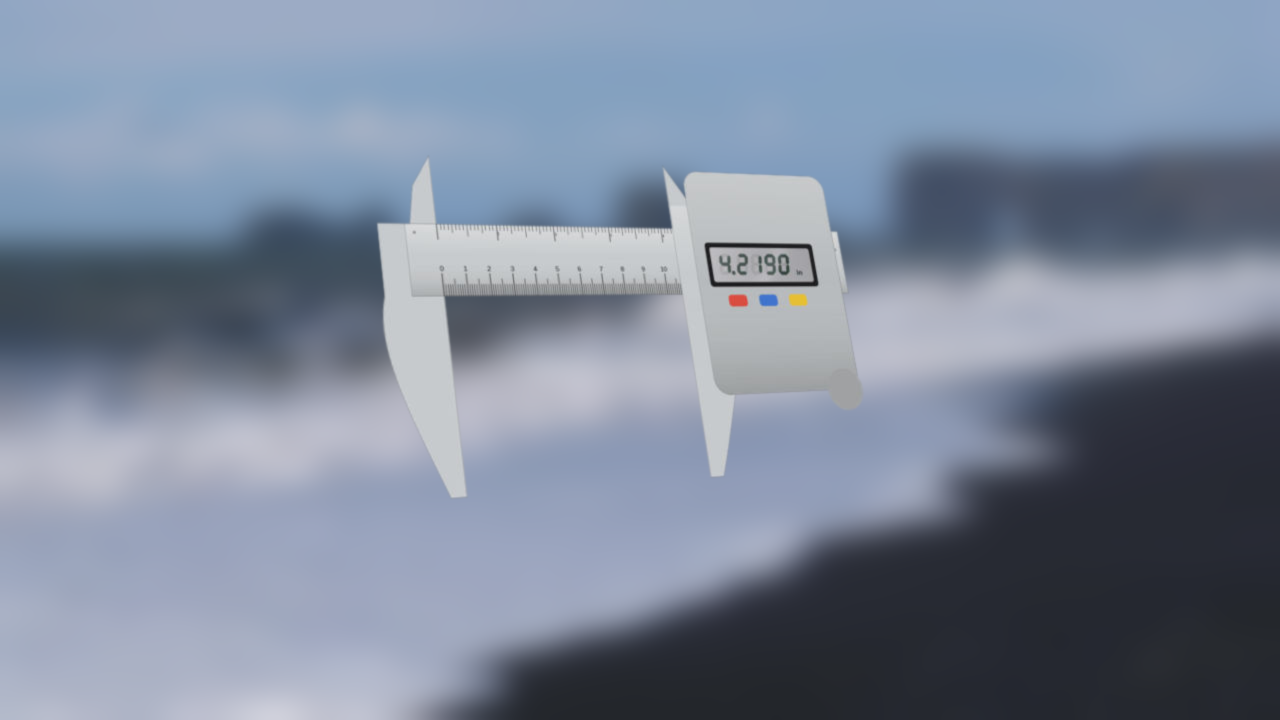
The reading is 4.2190
